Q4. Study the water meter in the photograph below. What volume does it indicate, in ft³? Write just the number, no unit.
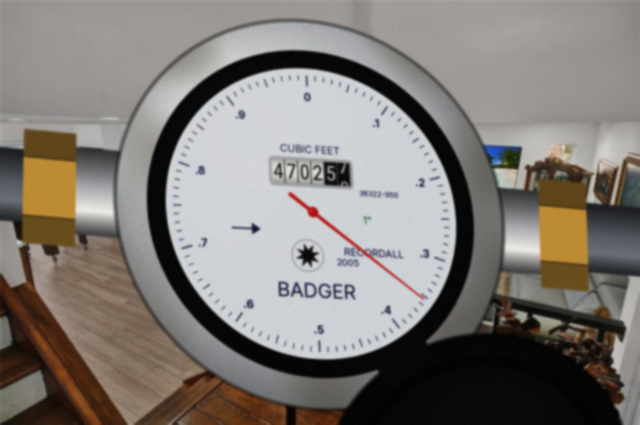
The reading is 470257.35
